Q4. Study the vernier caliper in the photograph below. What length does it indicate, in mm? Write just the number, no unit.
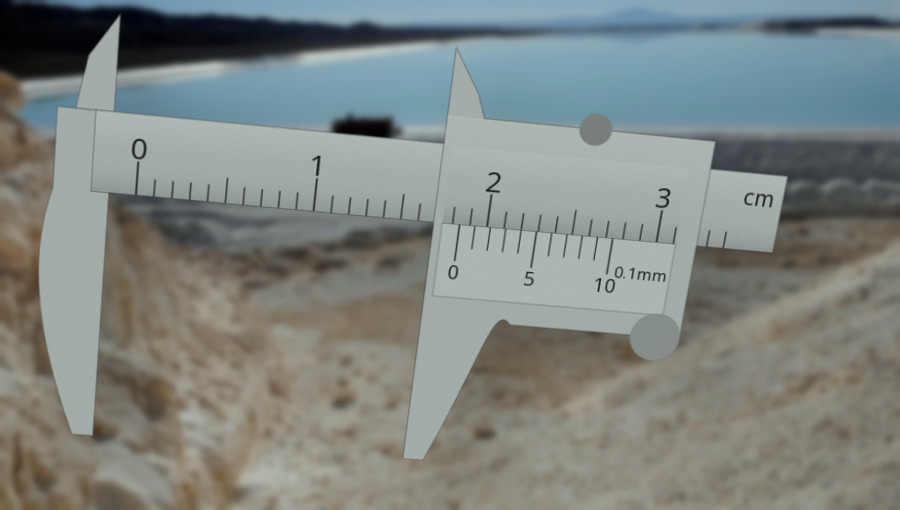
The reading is 18.4
